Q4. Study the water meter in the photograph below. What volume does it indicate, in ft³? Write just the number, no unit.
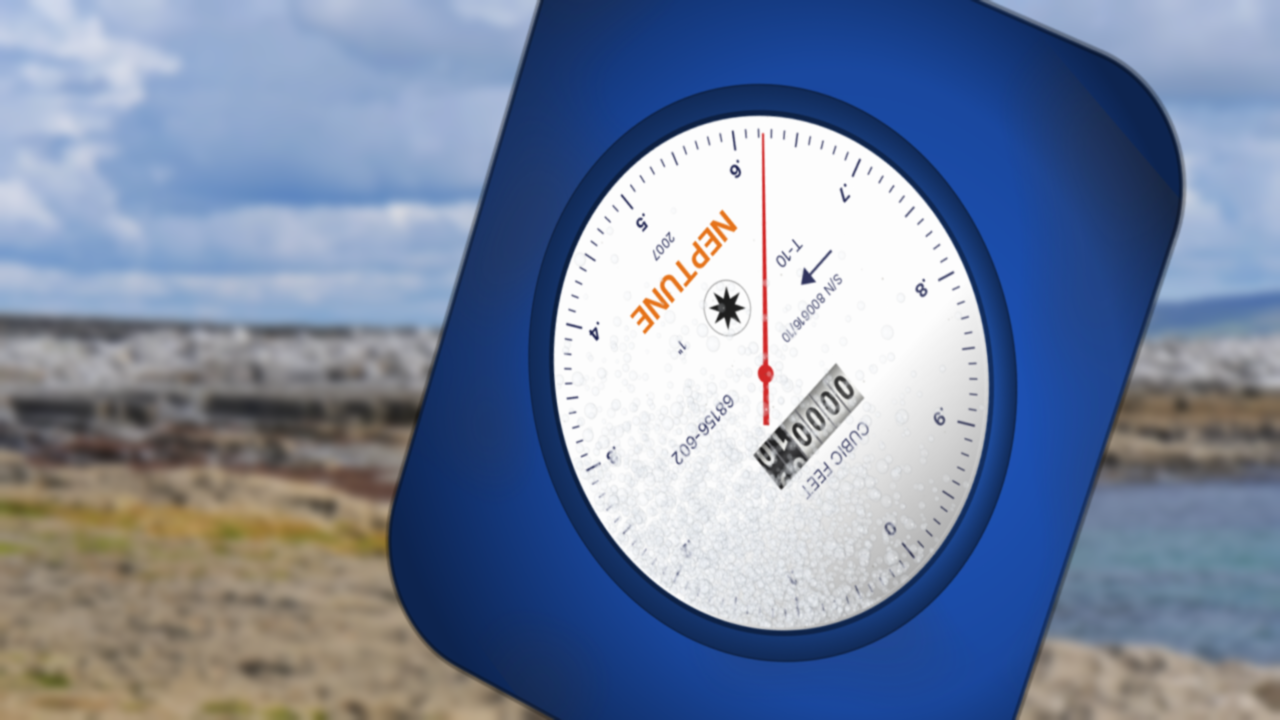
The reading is 9.62
